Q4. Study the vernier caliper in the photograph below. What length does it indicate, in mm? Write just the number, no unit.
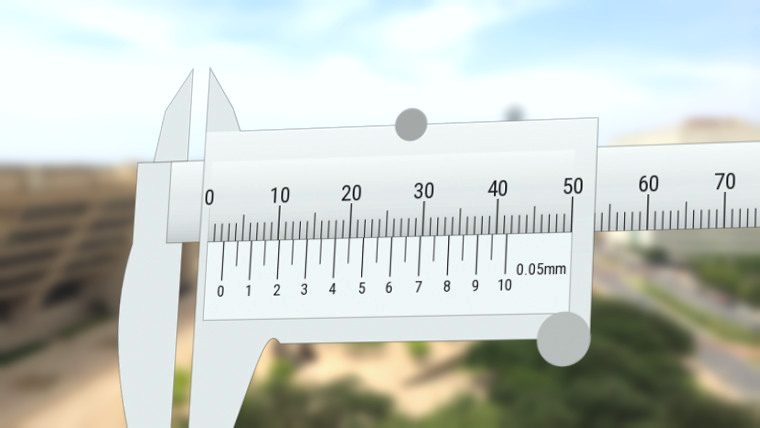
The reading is 2.4
